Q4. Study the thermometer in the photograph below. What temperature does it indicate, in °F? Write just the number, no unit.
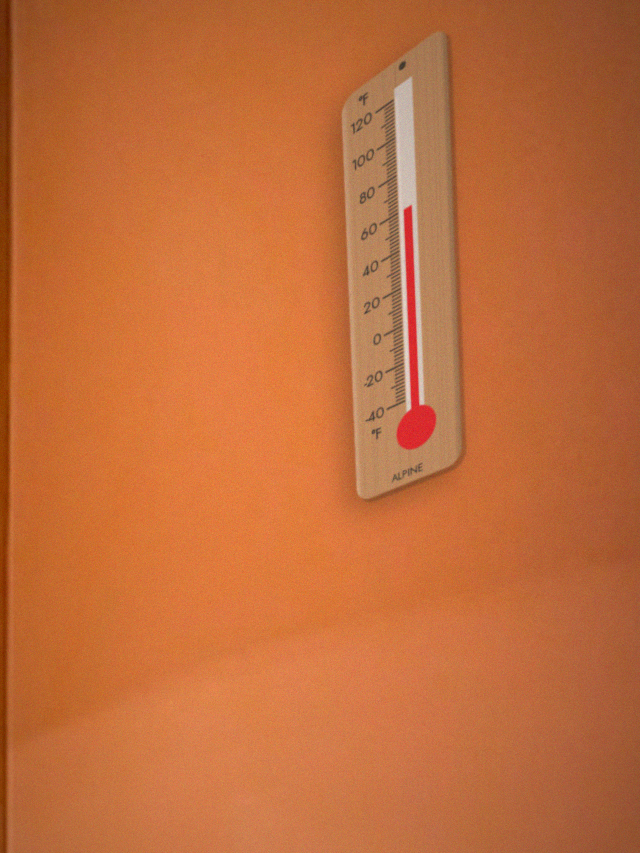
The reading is 60
